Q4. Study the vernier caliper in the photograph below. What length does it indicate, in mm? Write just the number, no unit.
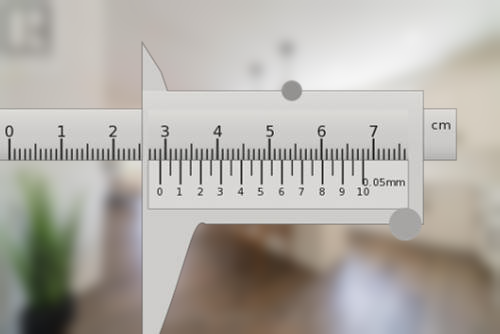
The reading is 29.0
